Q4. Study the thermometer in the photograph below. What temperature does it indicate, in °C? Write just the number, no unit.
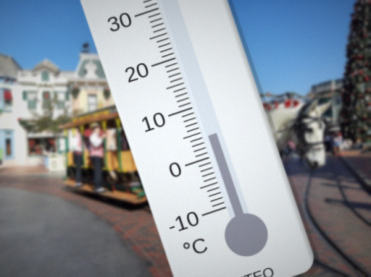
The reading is 4
